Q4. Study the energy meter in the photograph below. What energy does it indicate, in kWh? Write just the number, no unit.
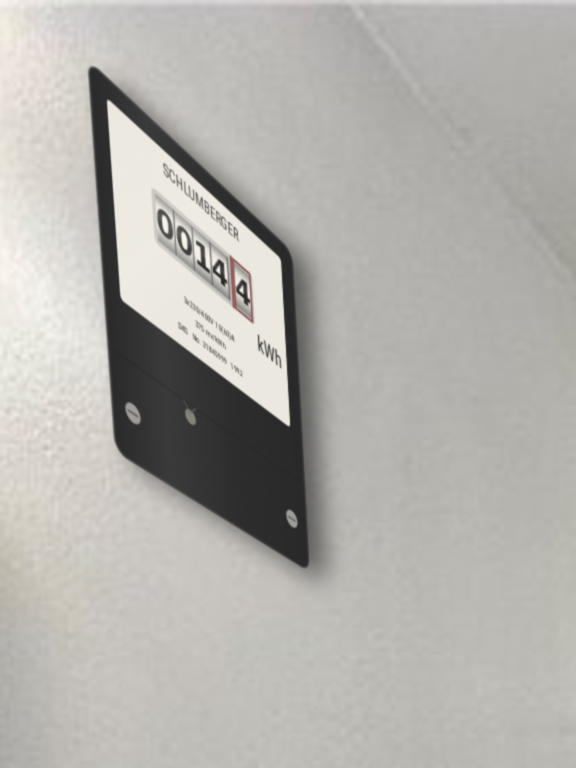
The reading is 14.4
